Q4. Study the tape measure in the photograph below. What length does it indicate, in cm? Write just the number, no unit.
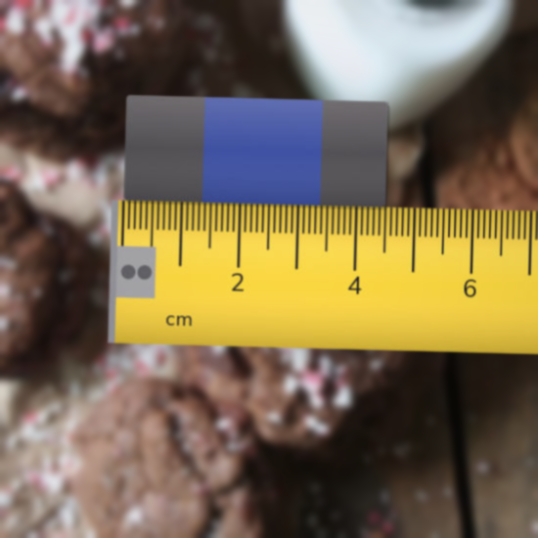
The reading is 4.5
